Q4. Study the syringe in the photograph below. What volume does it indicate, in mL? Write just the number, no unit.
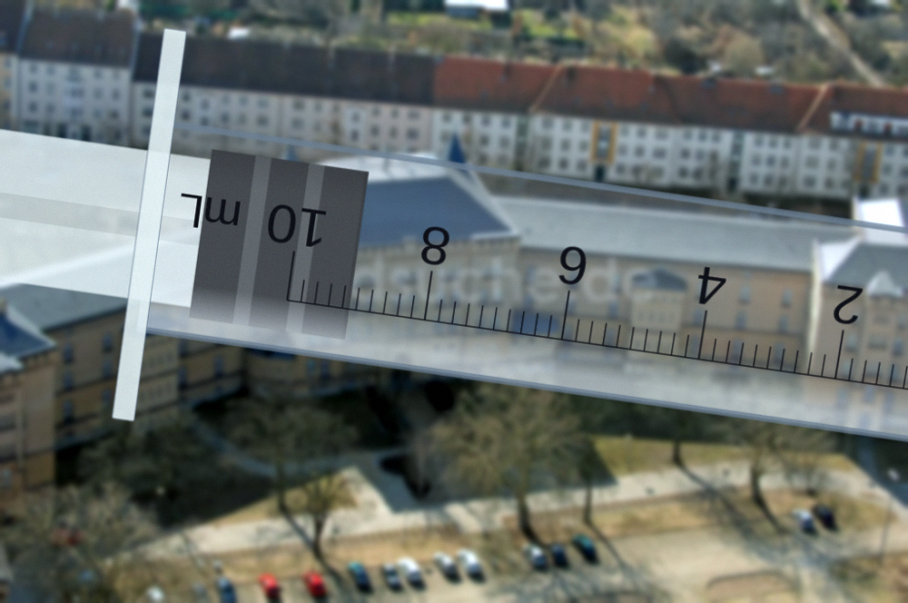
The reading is 9.1
